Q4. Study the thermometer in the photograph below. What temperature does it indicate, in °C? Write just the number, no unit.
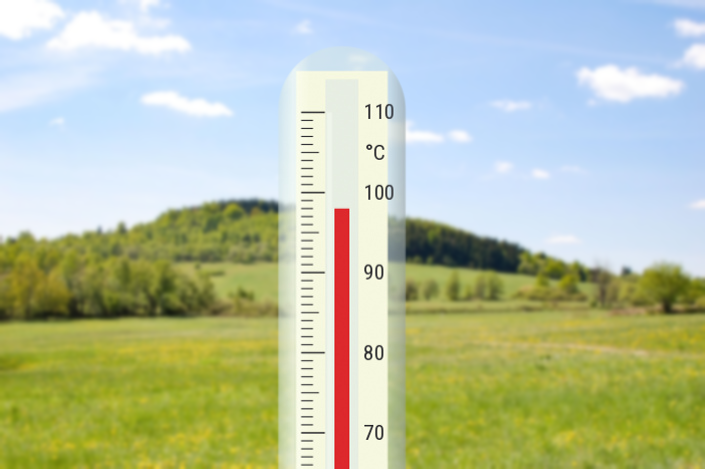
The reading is 98
